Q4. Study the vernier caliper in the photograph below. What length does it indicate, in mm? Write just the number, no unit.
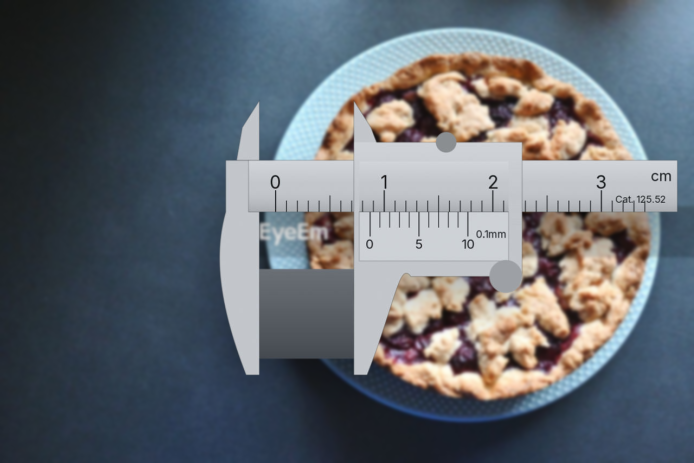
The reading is 8.7
